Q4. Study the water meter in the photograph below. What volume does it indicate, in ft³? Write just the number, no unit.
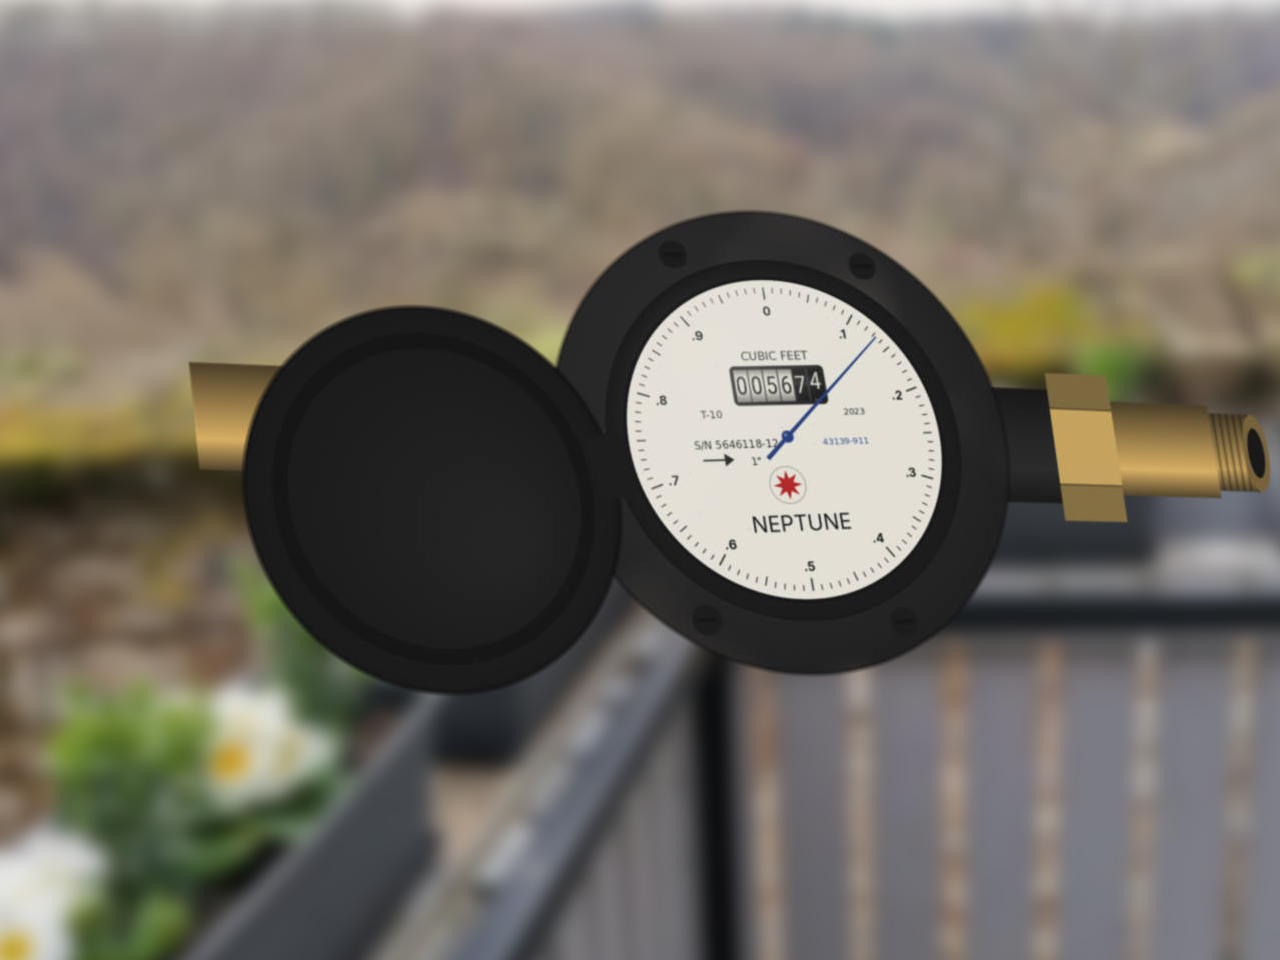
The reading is 5674.13
